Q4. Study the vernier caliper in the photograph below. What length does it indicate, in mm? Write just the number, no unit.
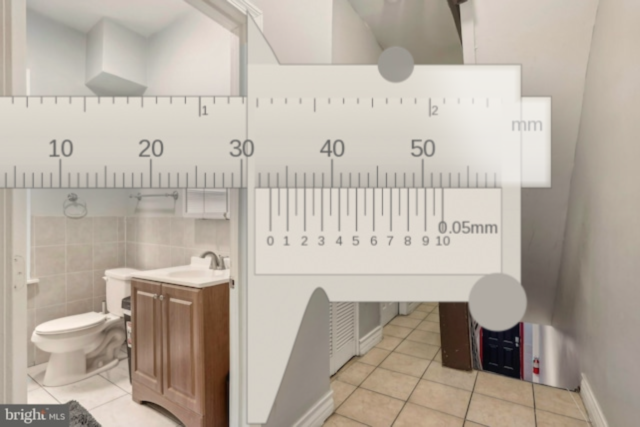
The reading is 33.2
